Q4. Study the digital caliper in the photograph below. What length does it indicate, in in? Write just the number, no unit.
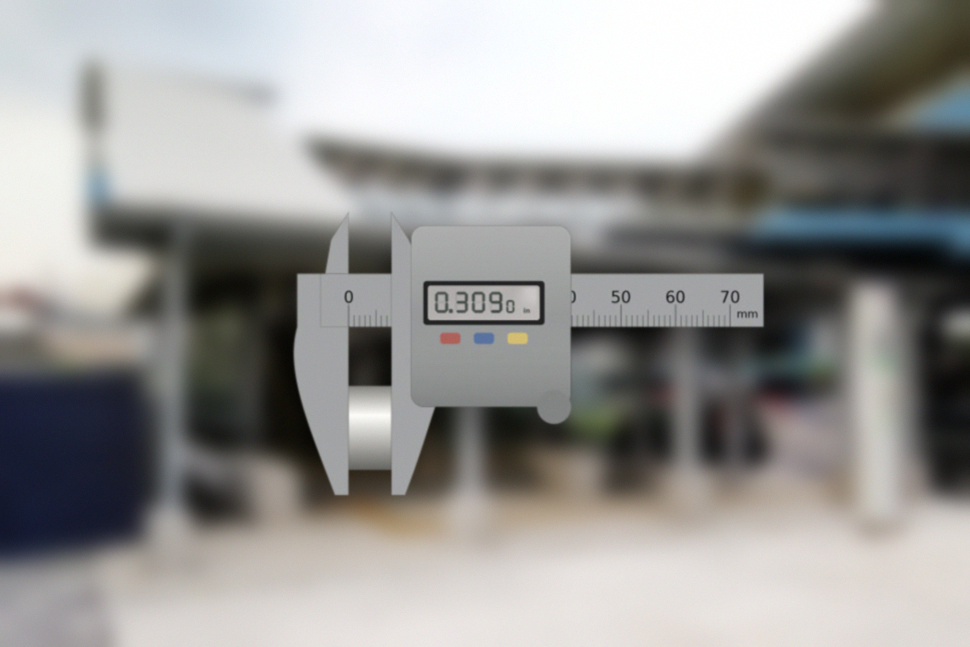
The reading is 0.3090
